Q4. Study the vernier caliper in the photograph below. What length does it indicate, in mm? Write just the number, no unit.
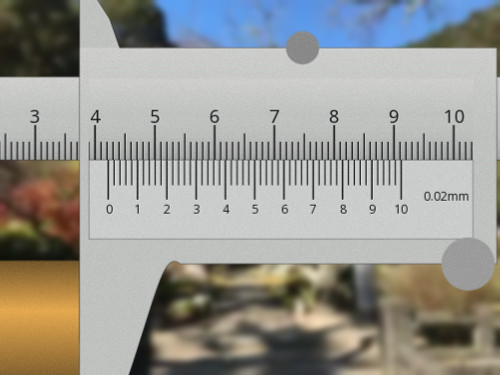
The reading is 42.2
